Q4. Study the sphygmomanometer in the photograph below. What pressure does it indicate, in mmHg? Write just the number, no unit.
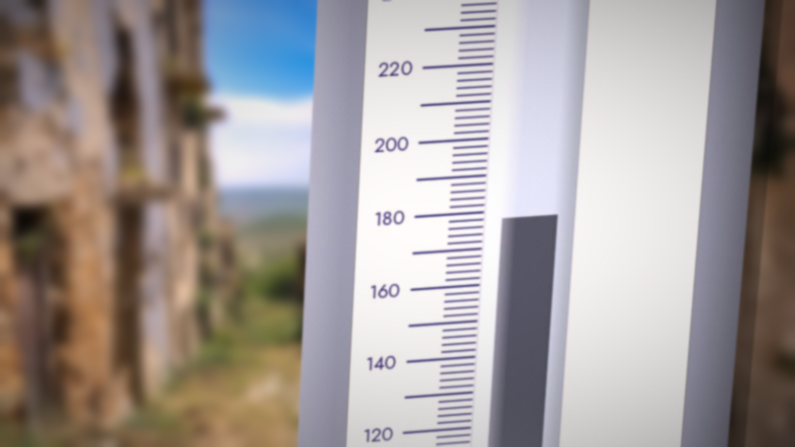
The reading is 178
